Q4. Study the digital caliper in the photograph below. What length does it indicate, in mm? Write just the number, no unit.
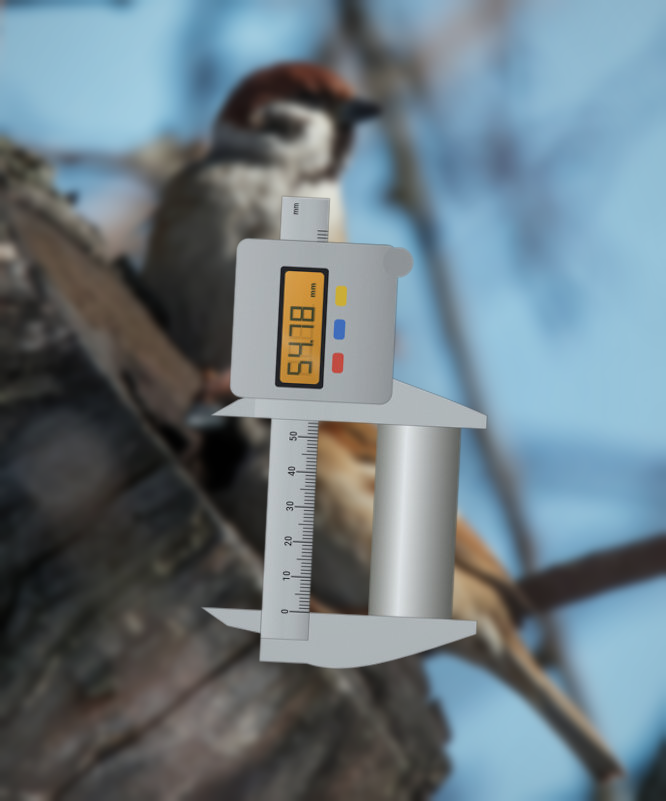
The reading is 54.78
